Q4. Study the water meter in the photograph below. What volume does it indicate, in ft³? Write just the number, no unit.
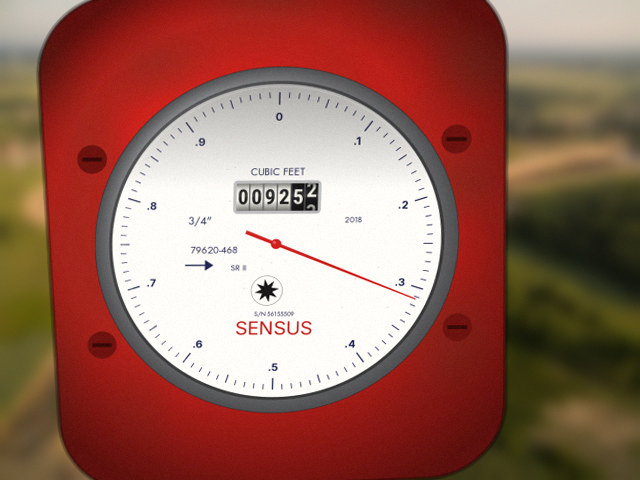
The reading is 9252.31
